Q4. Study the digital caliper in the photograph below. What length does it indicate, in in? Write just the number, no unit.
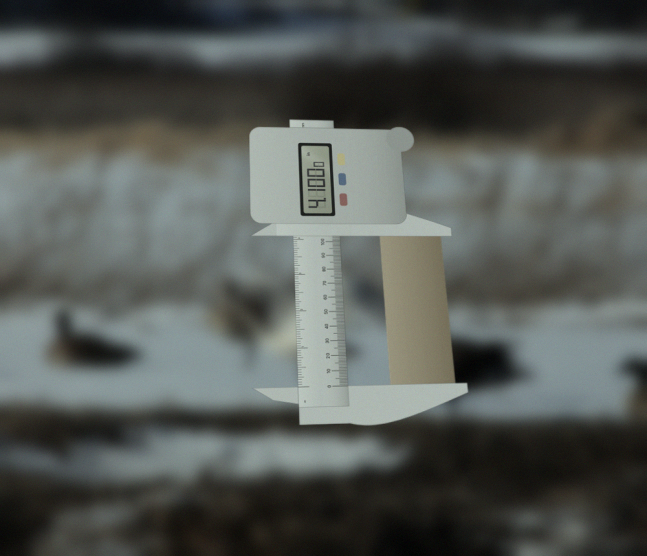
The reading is 4.1000
